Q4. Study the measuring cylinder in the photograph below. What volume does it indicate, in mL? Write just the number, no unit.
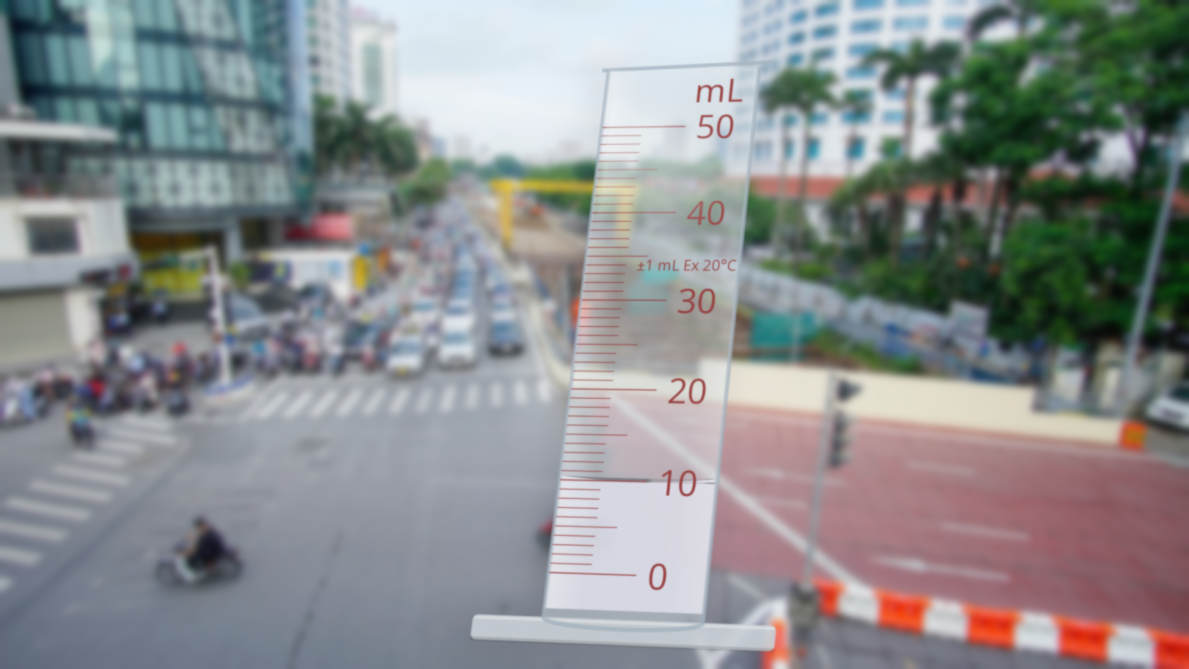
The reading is 10
